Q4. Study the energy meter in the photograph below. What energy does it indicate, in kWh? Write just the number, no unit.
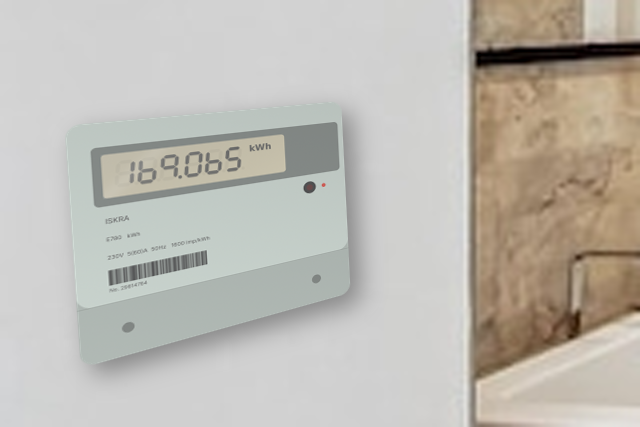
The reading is 169.065
